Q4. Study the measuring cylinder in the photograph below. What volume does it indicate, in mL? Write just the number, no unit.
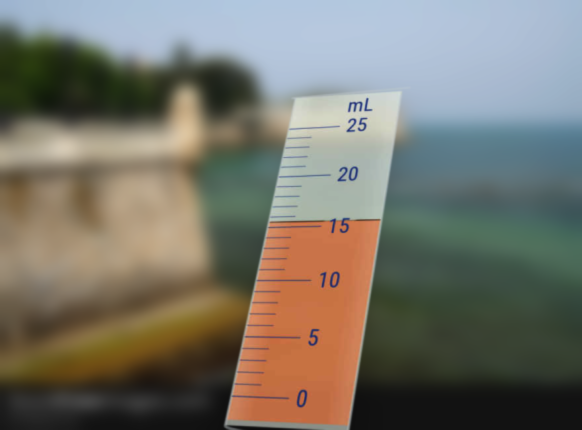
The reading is 15.5
